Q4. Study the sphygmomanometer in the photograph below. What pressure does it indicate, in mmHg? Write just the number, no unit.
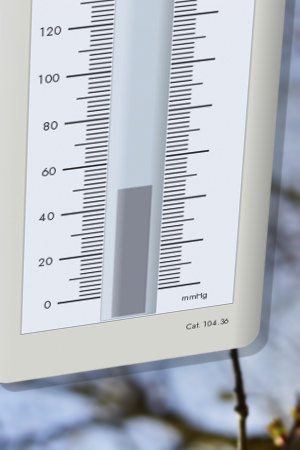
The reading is 48
